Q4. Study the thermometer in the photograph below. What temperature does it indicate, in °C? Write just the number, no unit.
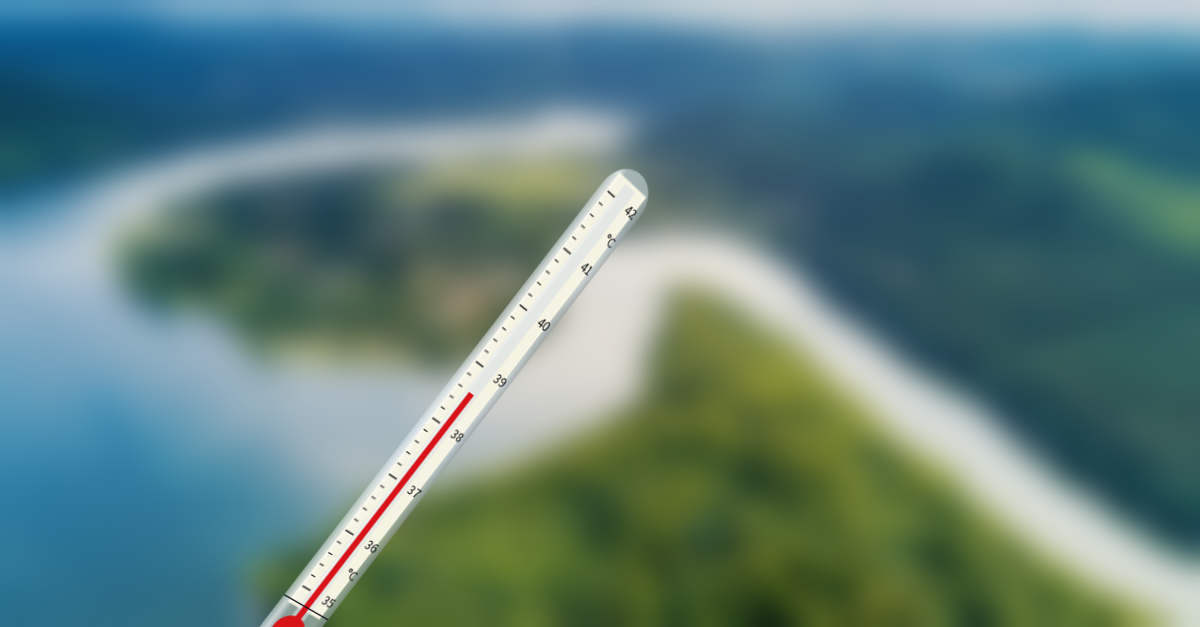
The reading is 38.6
